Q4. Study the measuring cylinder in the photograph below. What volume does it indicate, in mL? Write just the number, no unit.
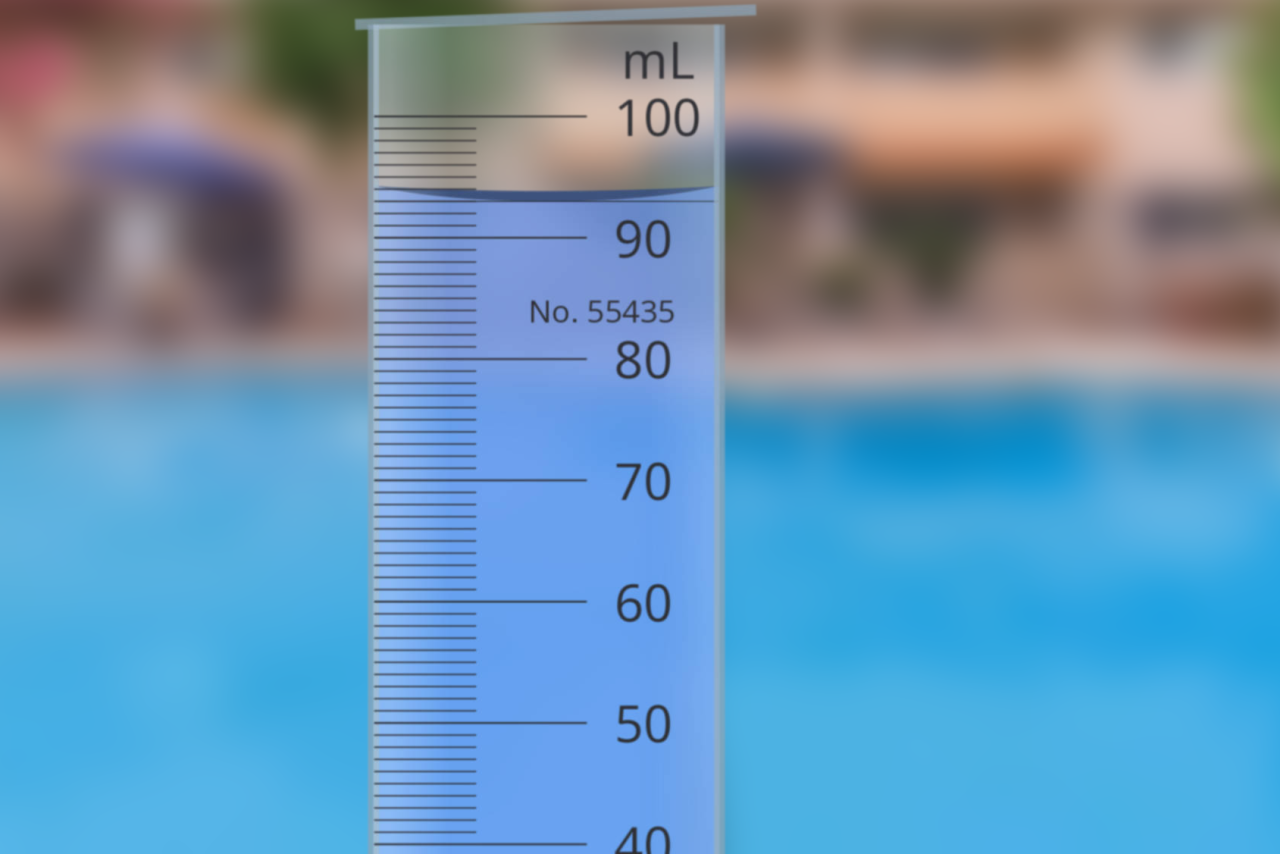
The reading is 93
